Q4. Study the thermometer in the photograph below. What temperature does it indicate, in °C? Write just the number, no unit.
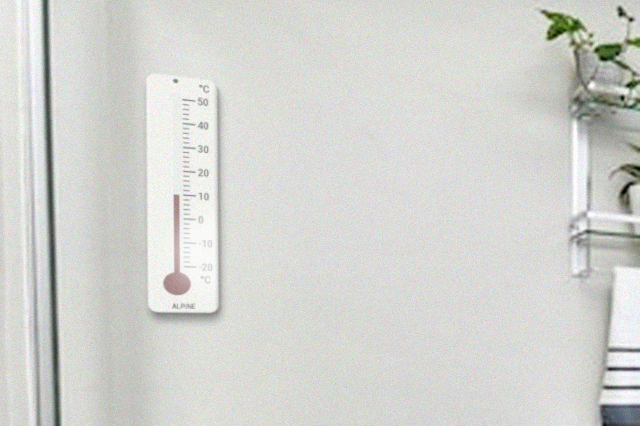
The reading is 10
